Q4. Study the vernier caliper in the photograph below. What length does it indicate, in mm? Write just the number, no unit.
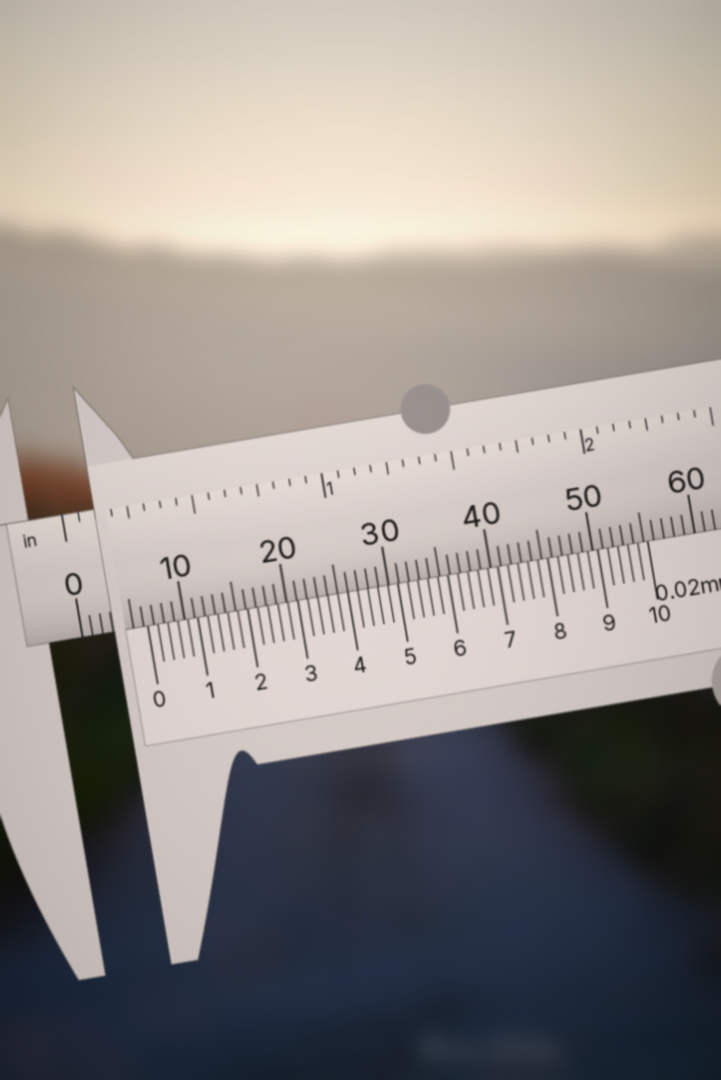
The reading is 6.4
